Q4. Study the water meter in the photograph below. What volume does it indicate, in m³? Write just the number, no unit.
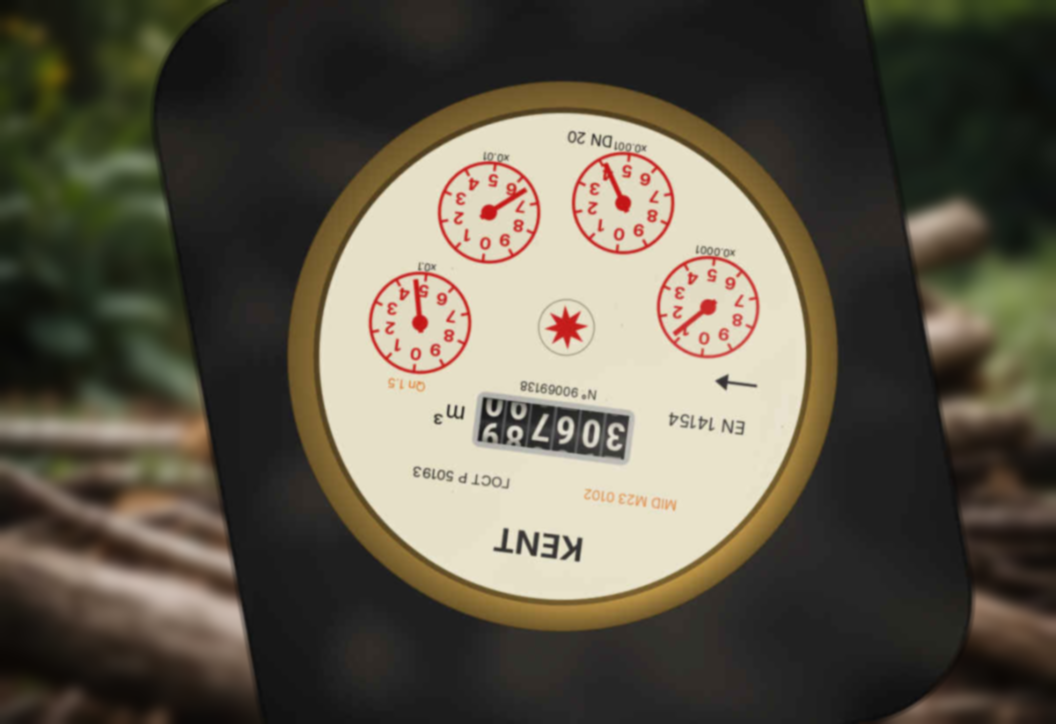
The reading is 306789.4641
